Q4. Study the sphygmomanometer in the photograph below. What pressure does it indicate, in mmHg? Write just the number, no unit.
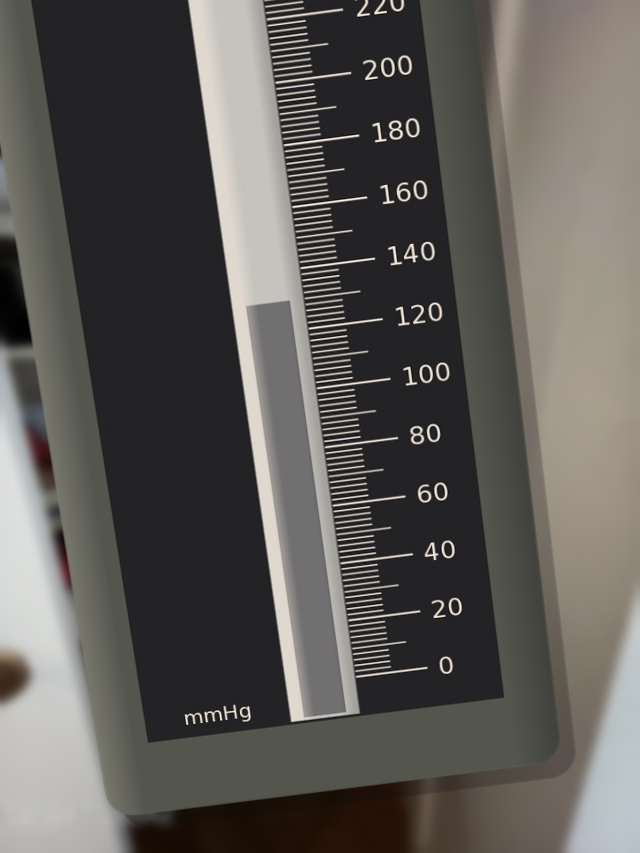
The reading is 130
